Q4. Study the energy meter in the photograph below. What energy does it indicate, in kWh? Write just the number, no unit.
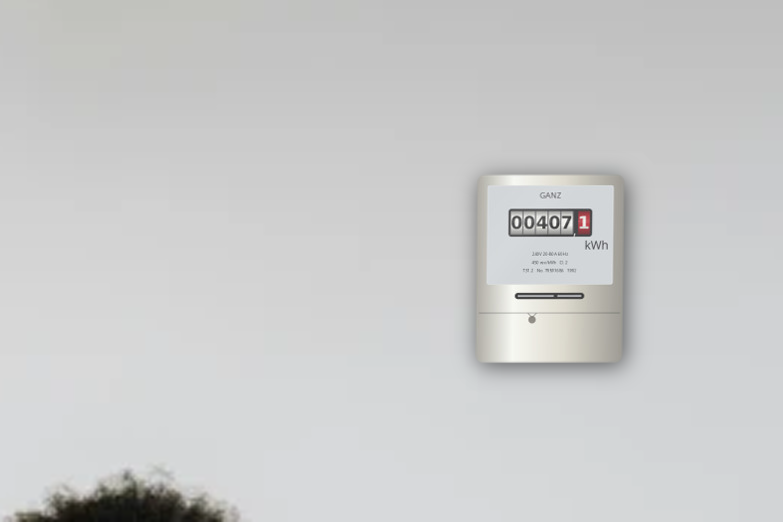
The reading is 407.1
